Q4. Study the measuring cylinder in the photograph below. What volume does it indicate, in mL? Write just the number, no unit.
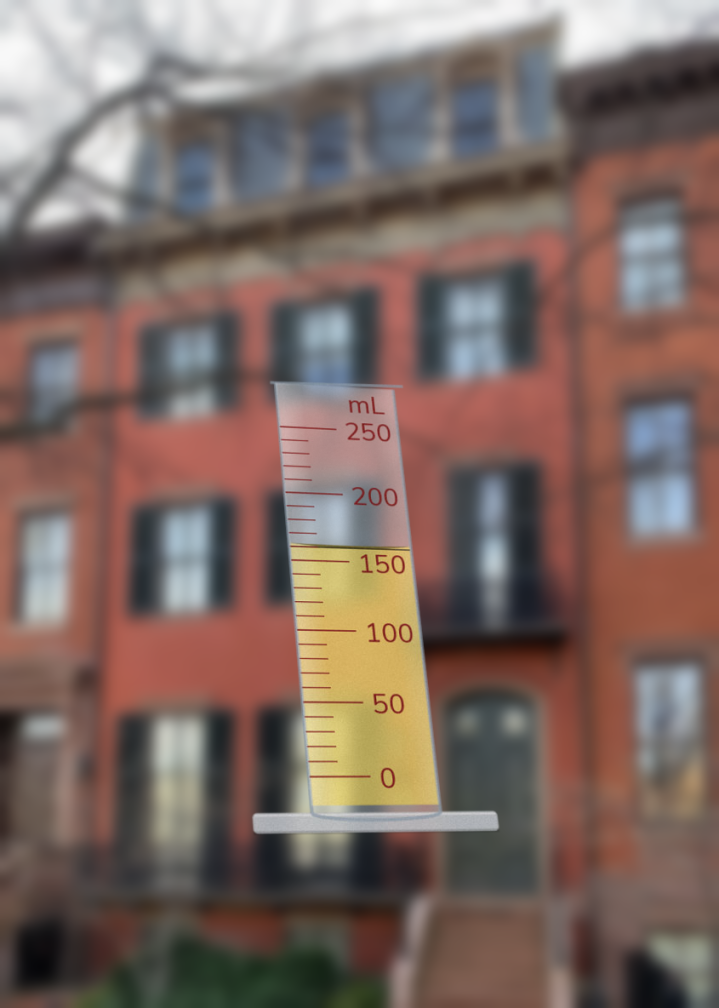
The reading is 160
